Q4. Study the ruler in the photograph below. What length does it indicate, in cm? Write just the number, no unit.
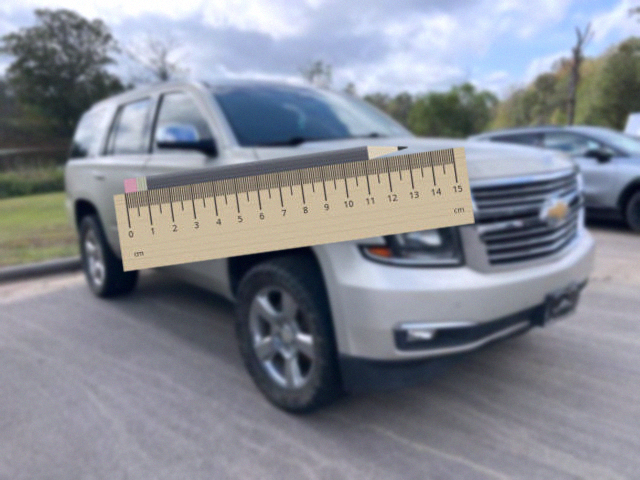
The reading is 13
